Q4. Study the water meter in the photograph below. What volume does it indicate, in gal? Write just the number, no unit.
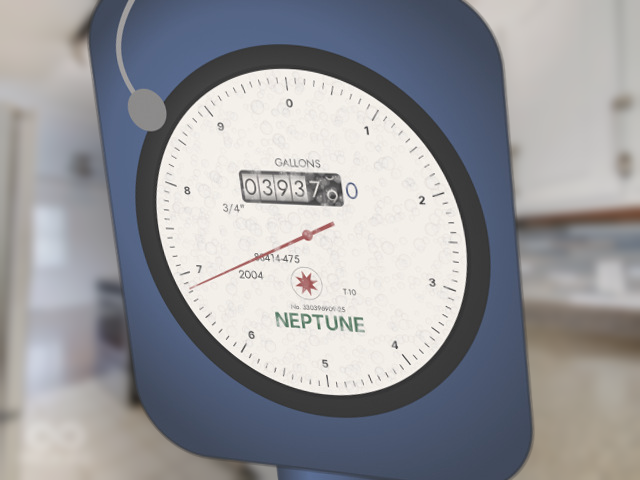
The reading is 393786.8
